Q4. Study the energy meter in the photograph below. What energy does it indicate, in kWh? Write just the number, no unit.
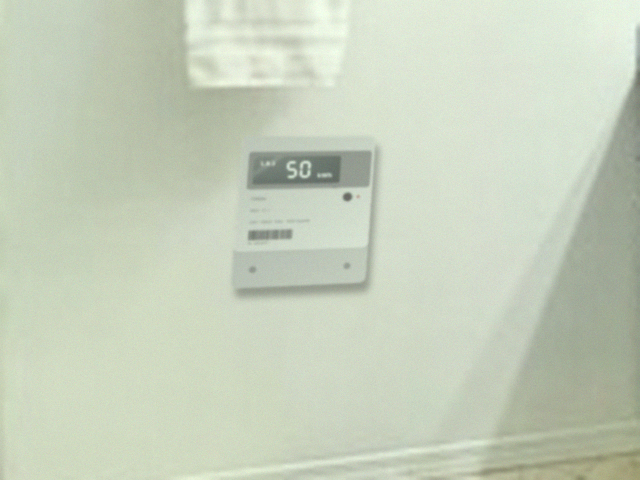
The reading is 50
